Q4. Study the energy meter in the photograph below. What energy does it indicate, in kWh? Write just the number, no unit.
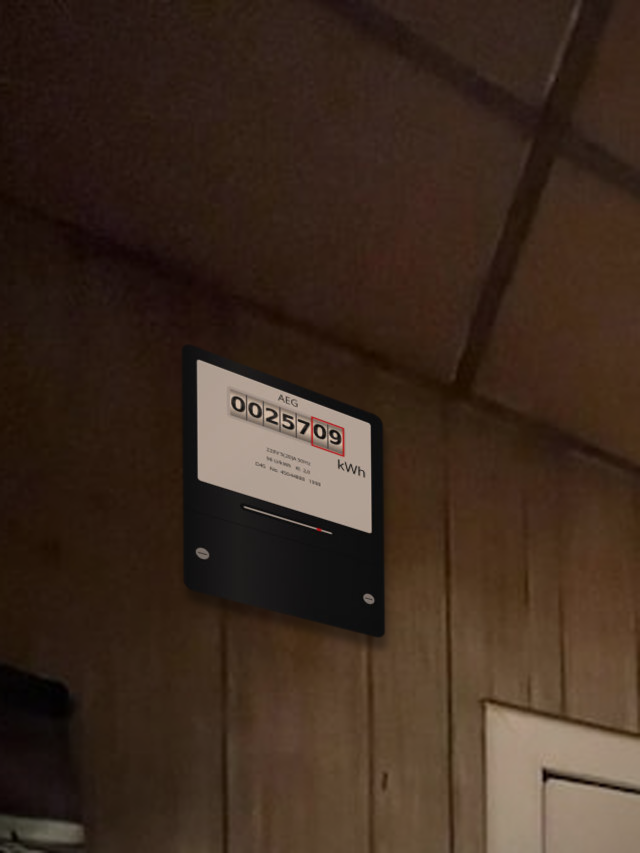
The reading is 257.09
